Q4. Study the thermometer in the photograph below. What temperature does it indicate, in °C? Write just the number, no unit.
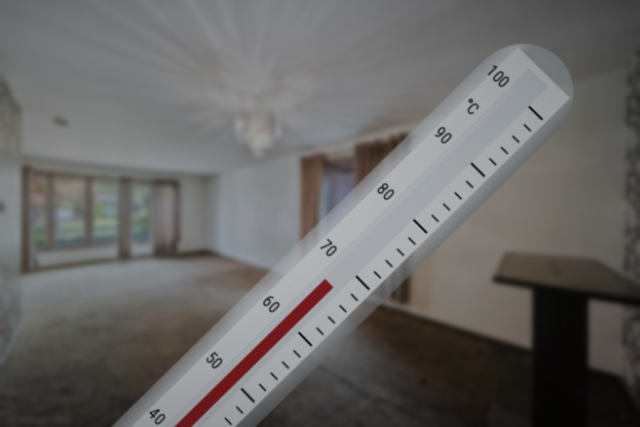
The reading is 67
